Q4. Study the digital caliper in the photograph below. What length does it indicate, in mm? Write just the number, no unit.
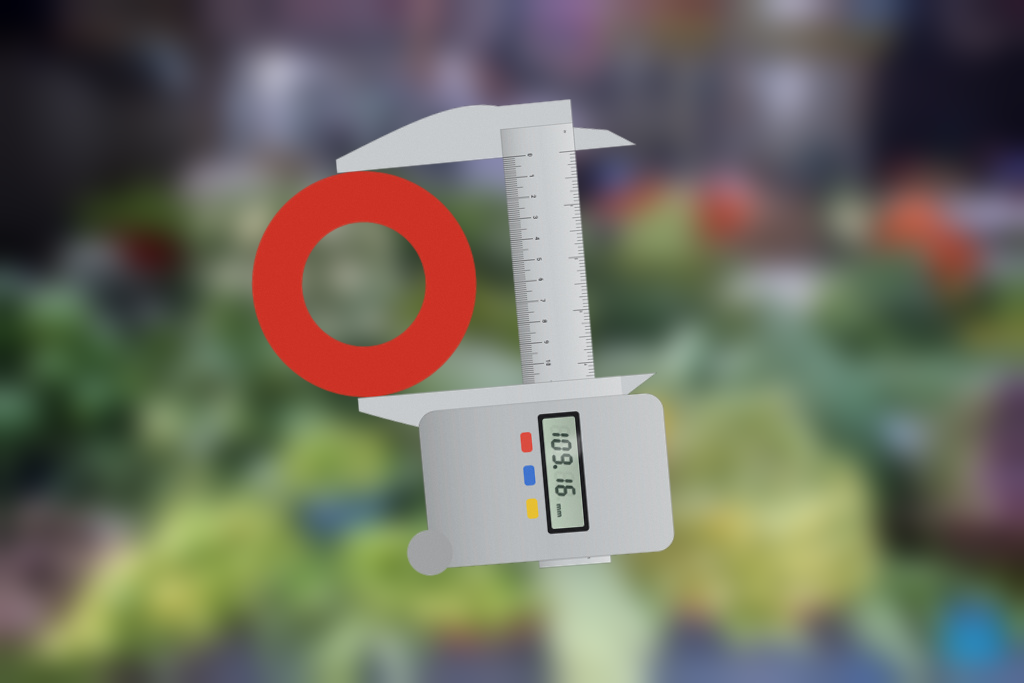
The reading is 109.16
